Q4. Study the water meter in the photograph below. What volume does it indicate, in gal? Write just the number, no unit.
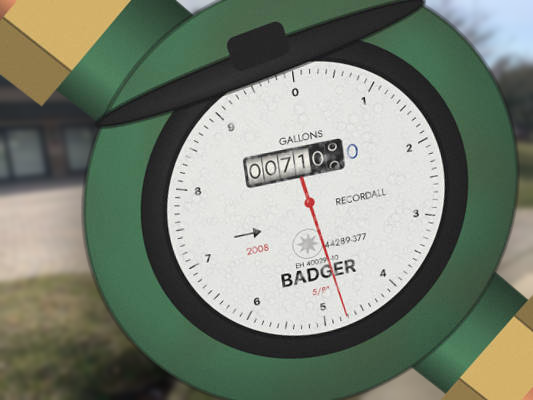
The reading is 71084.7
